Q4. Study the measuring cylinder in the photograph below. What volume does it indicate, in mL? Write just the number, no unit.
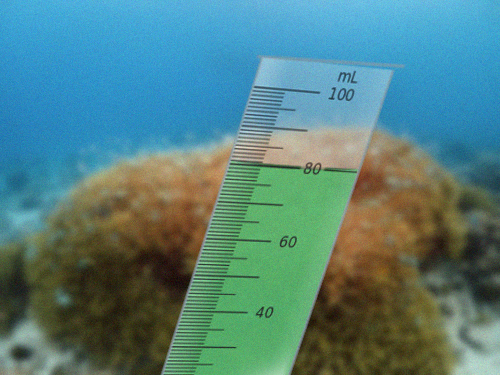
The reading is 80
